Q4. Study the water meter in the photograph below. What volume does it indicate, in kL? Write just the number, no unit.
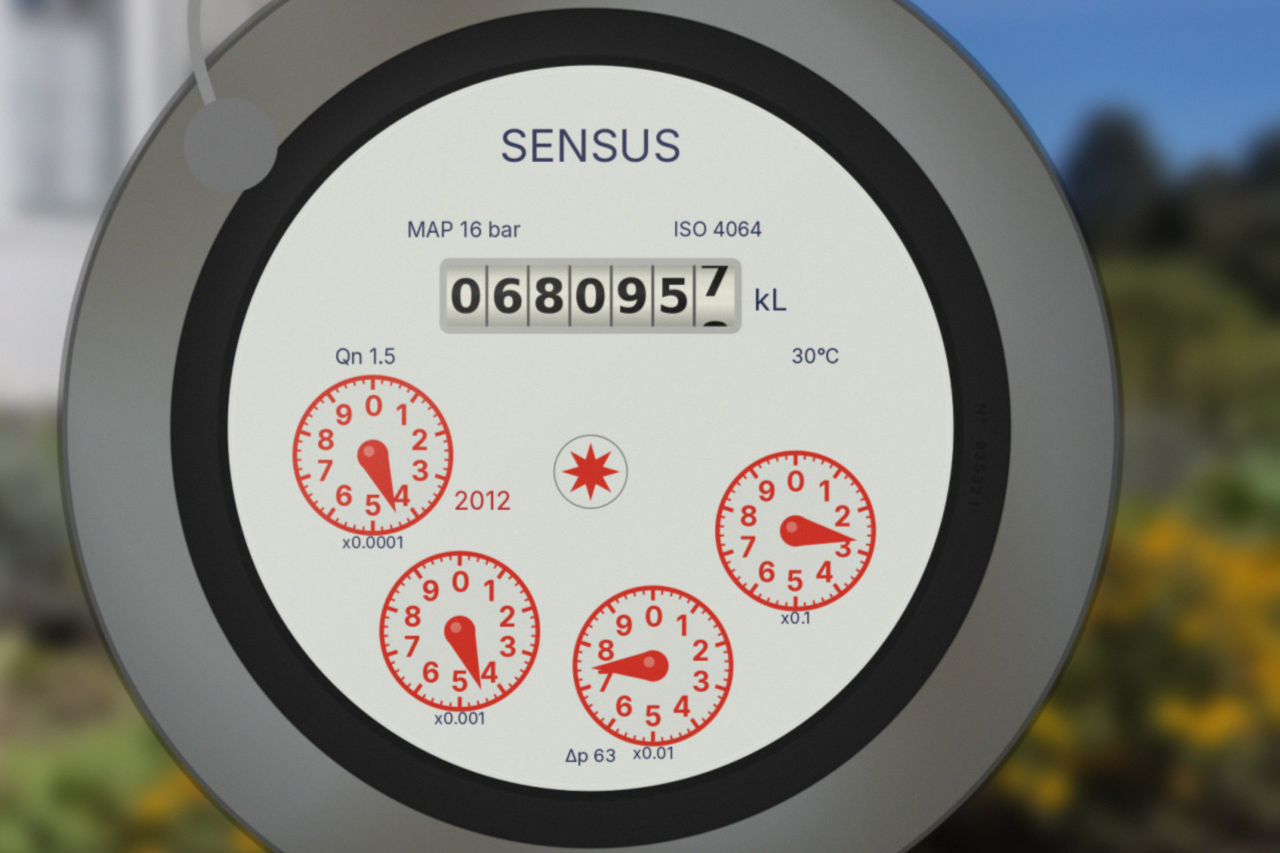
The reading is 680957.2744
